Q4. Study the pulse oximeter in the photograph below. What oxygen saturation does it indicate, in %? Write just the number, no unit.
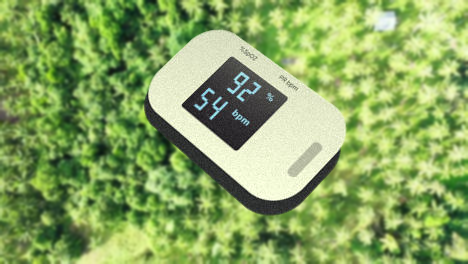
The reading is 92
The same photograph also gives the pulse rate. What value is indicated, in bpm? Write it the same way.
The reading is 54
